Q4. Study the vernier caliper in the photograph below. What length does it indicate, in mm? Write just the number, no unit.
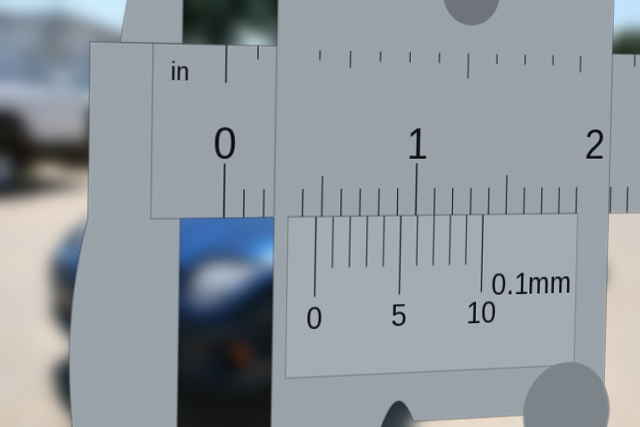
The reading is 4.7
